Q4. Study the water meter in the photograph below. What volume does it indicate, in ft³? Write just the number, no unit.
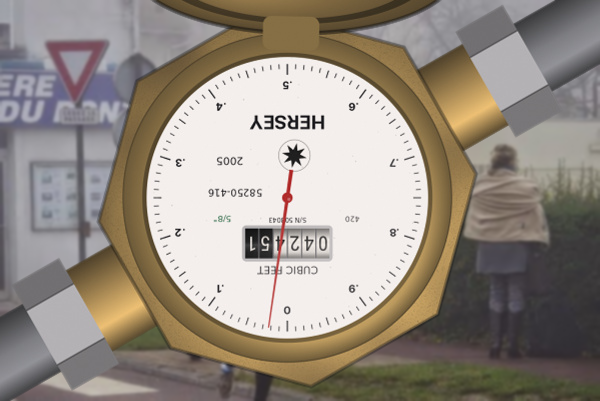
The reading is 42451.02
